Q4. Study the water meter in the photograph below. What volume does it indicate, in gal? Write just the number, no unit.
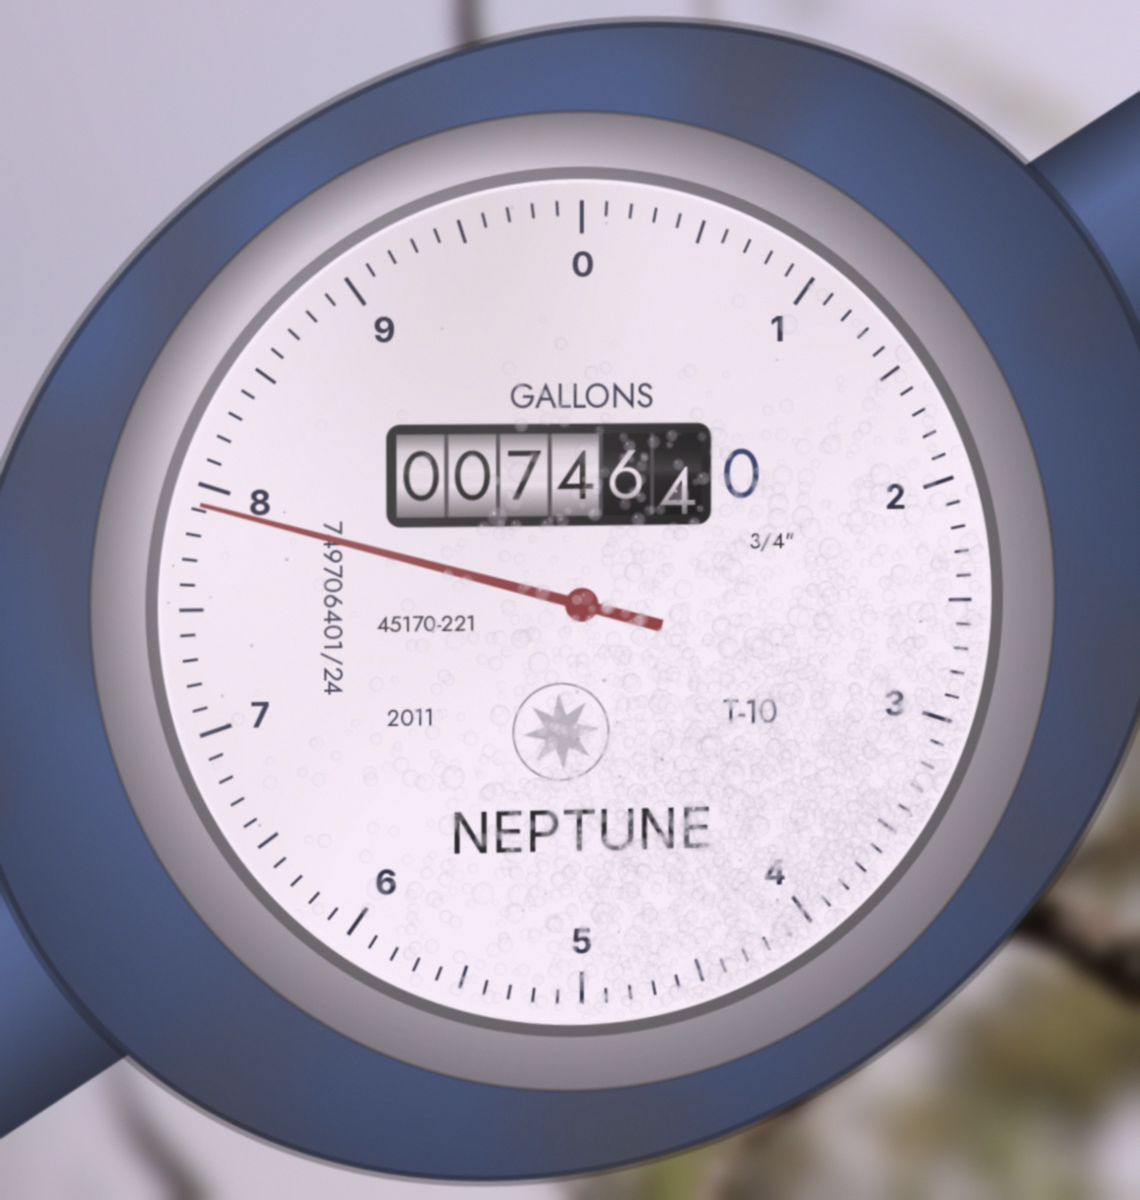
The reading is 74637.9
